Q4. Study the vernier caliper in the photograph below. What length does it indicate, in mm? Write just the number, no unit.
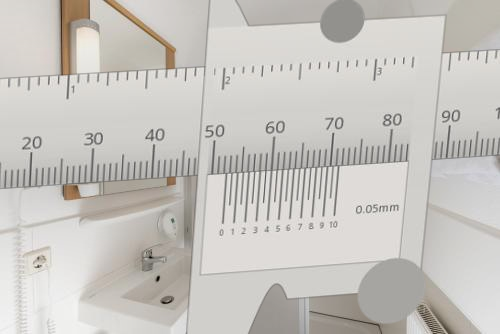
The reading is 52.4
